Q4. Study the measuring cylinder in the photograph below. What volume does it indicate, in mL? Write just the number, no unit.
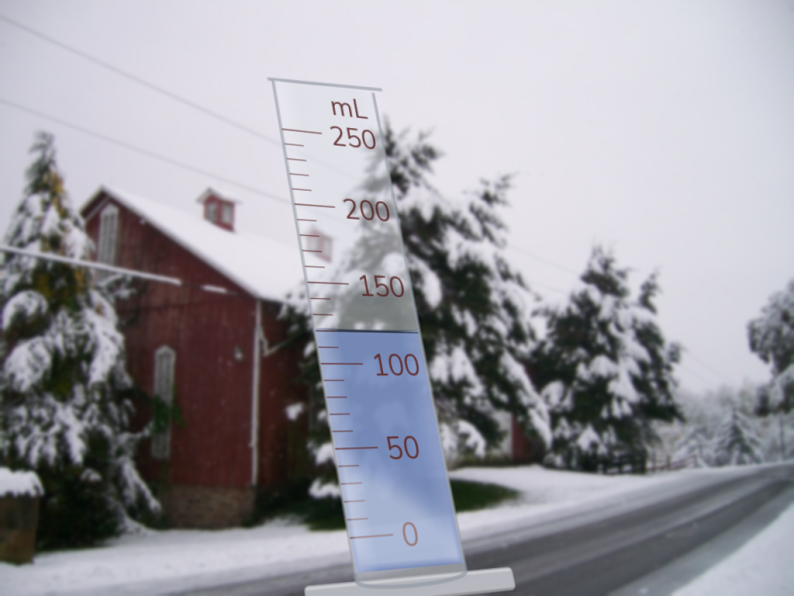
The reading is 120
